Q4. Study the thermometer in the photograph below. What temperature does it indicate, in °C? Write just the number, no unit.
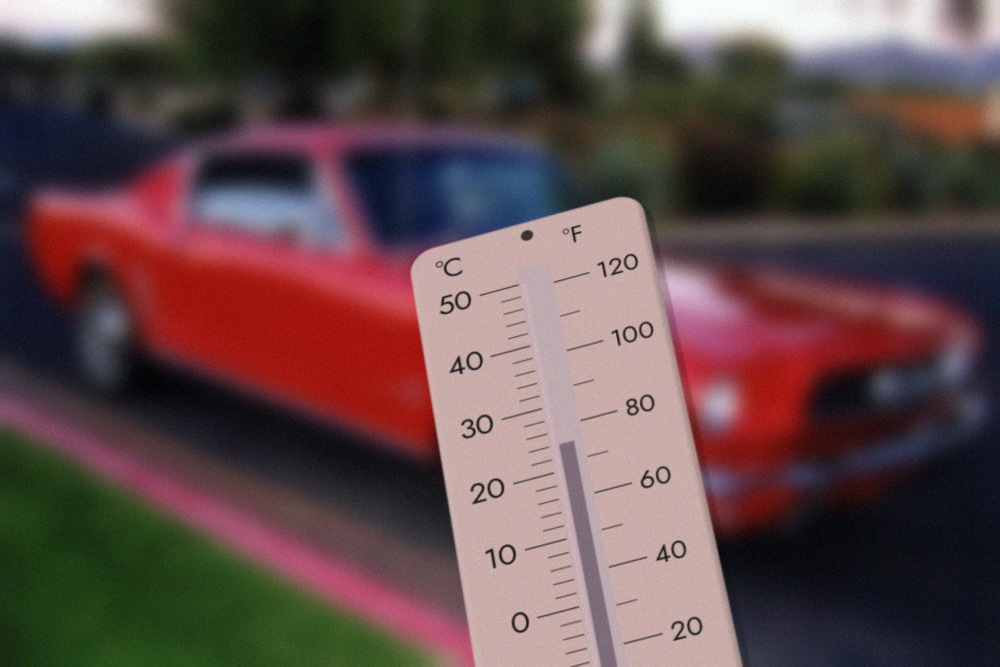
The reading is 24
